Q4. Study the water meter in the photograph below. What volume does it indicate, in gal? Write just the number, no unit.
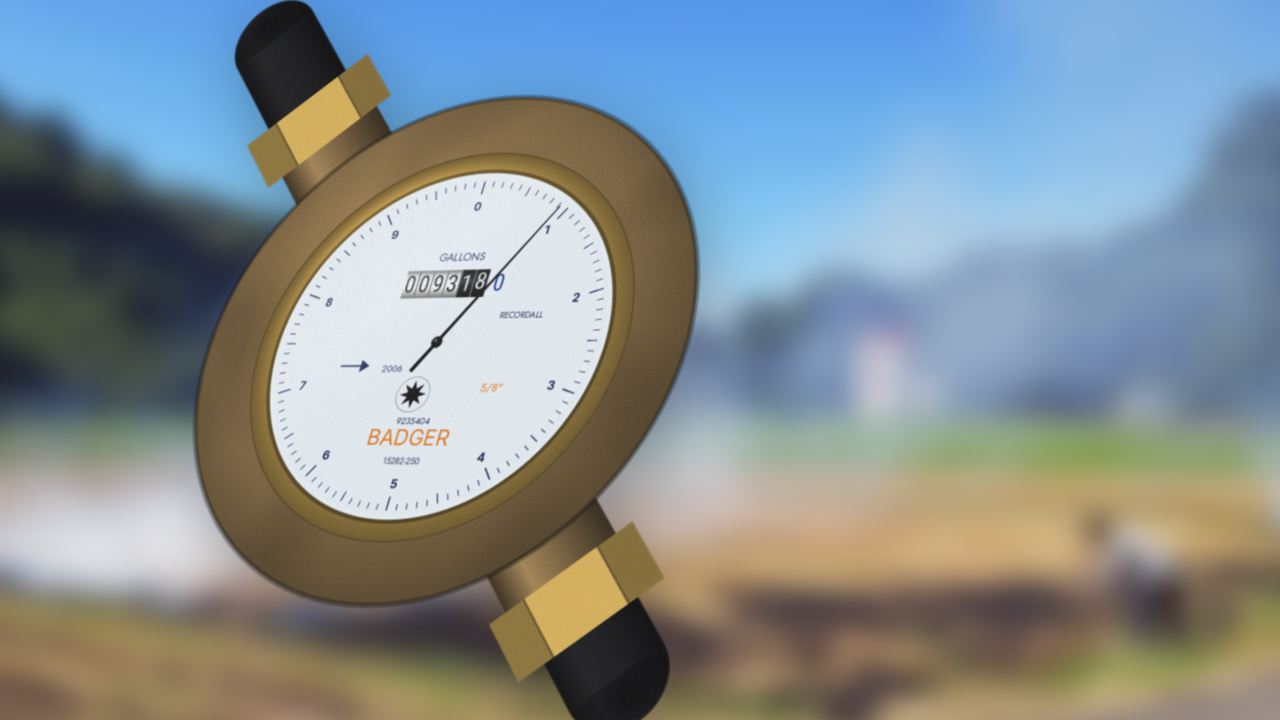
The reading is 93180.9
